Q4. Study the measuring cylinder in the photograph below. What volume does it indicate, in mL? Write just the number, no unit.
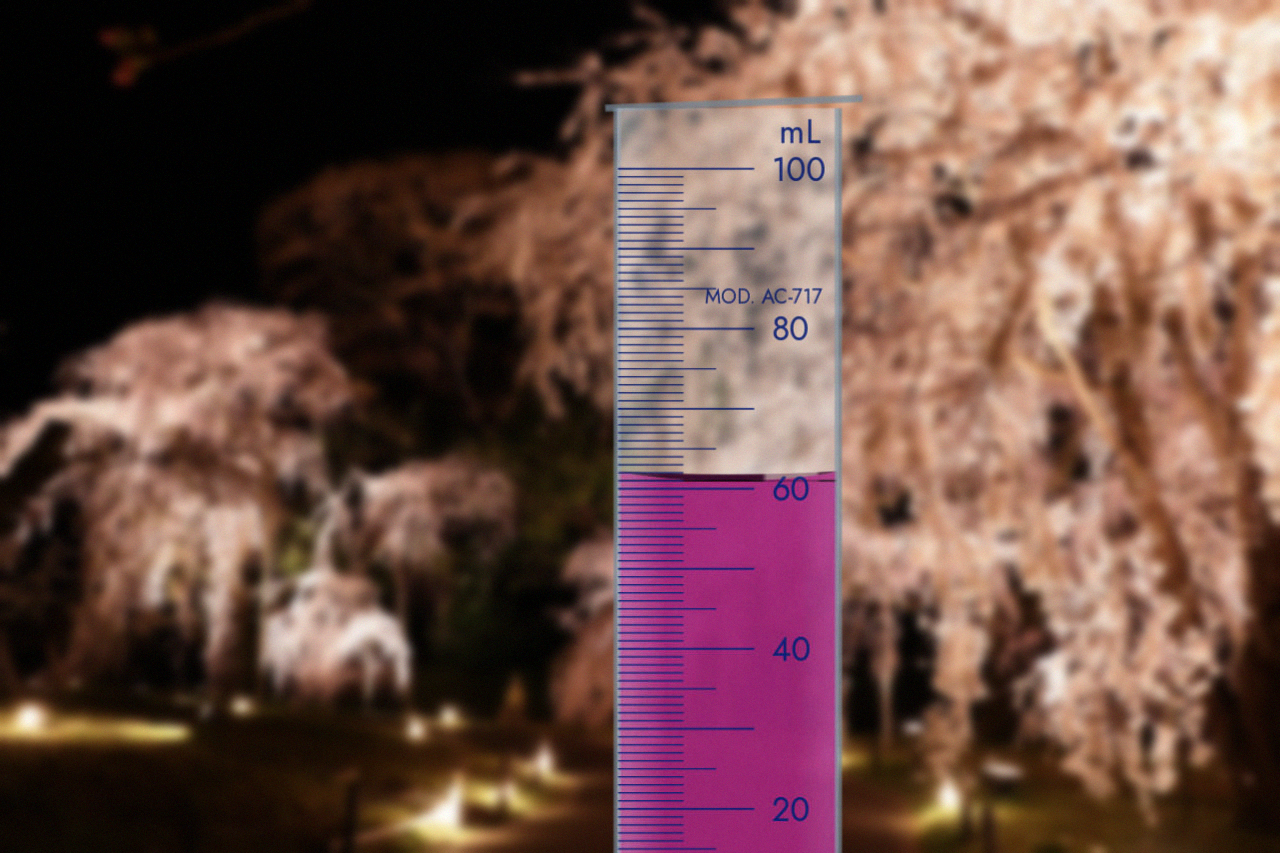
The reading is 61
